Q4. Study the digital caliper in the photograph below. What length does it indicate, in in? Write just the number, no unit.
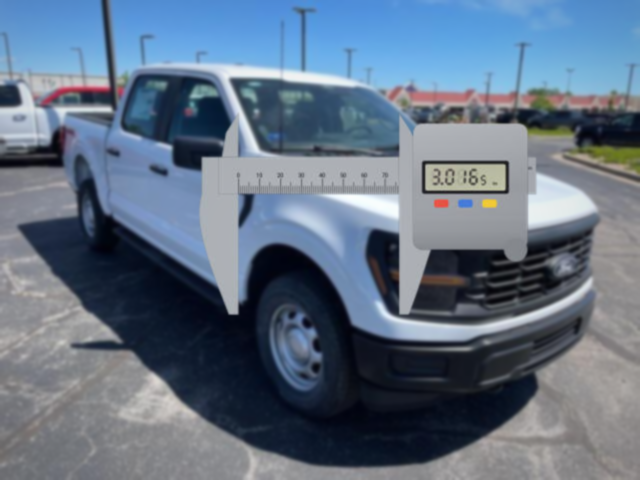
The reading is 3.0165
